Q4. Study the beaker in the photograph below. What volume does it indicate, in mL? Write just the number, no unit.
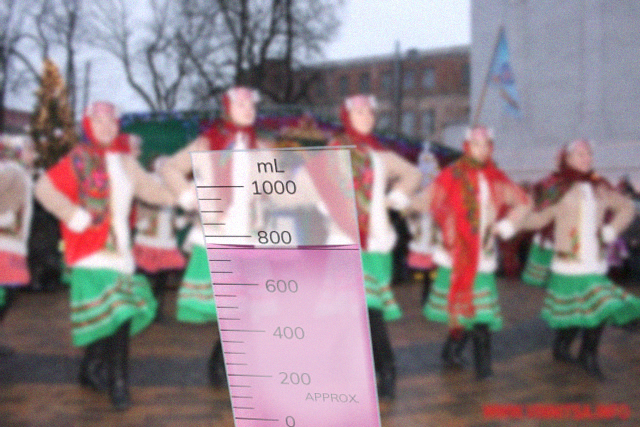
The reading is 750
